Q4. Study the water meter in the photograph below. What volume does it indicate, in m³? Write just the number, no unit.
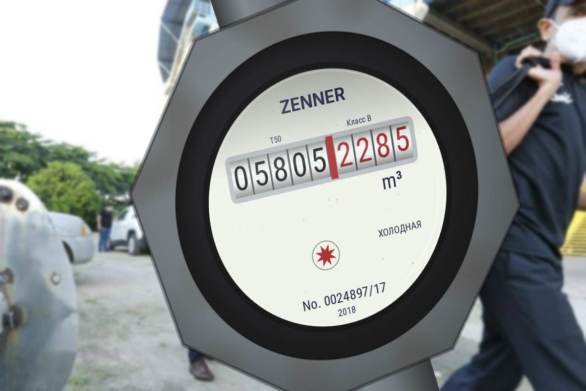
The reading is 5805.2285
